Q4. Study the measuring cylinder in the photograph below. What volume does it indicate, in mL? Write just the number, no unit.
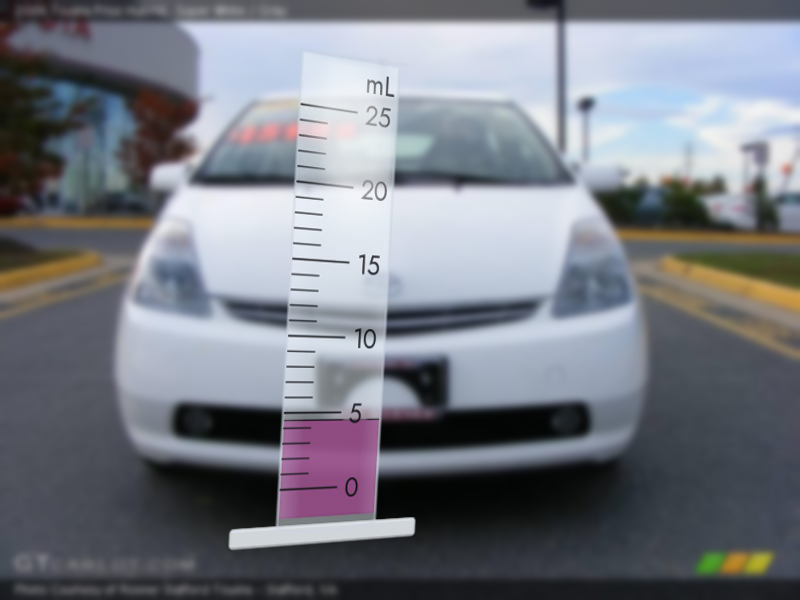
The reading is 4.5
